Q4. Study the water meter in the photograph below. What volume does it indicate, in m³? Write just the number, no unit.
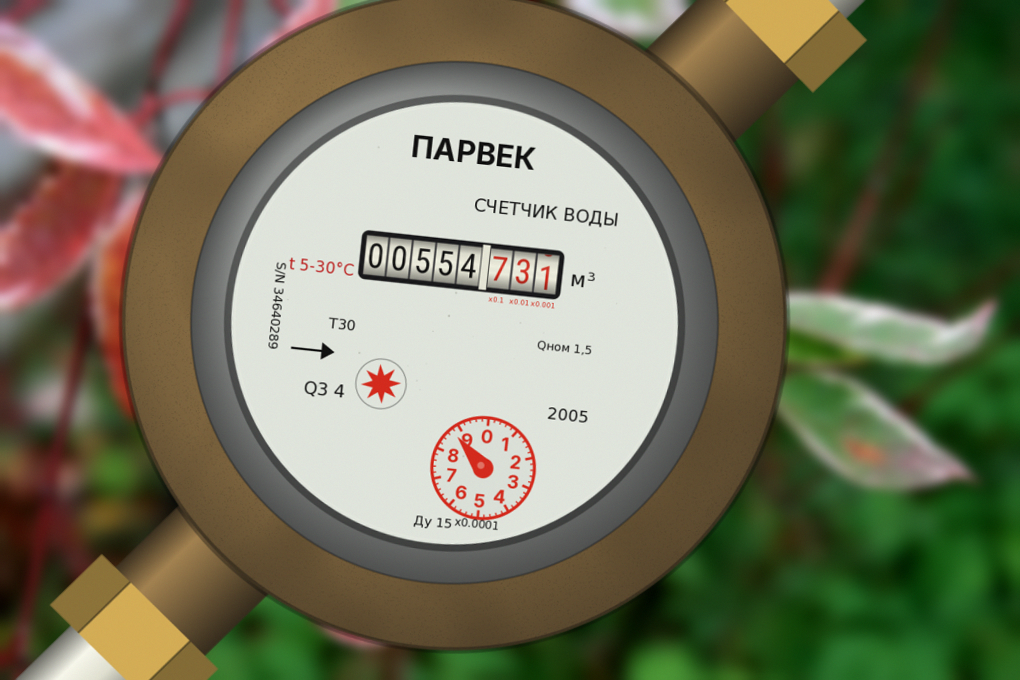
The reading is 554.7308
